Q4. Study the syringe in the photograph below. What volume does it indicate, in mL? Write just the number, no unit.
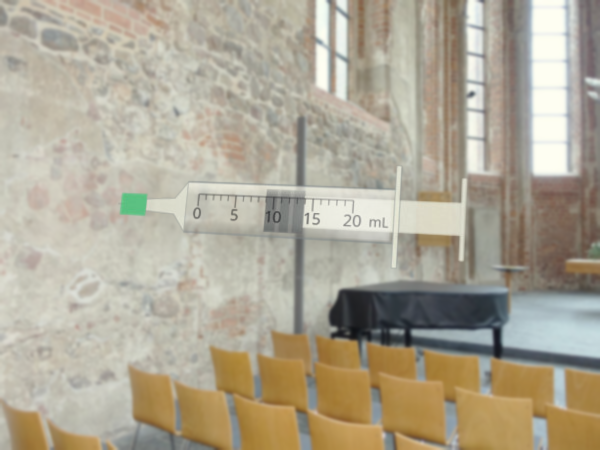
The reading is 9
